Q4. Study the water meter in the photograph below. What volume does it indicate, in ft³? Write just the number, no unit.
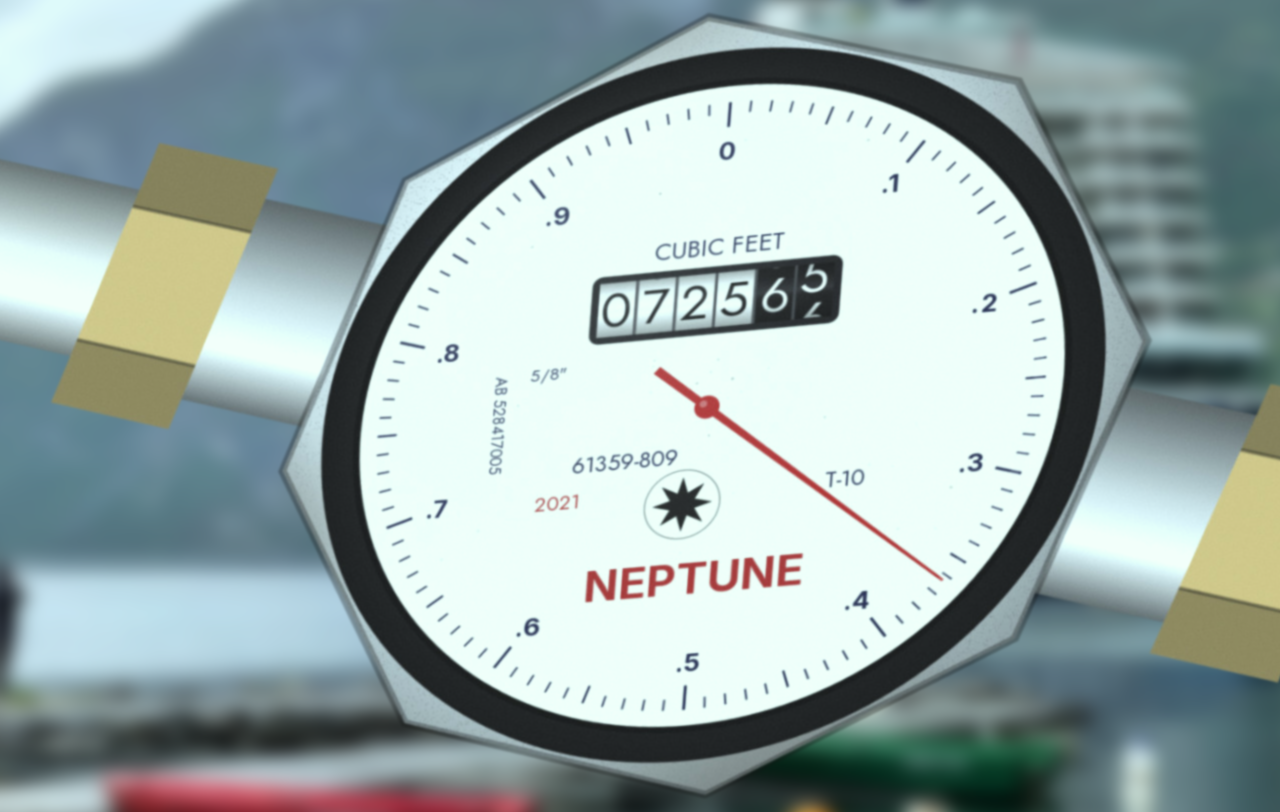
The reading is 72565.36
